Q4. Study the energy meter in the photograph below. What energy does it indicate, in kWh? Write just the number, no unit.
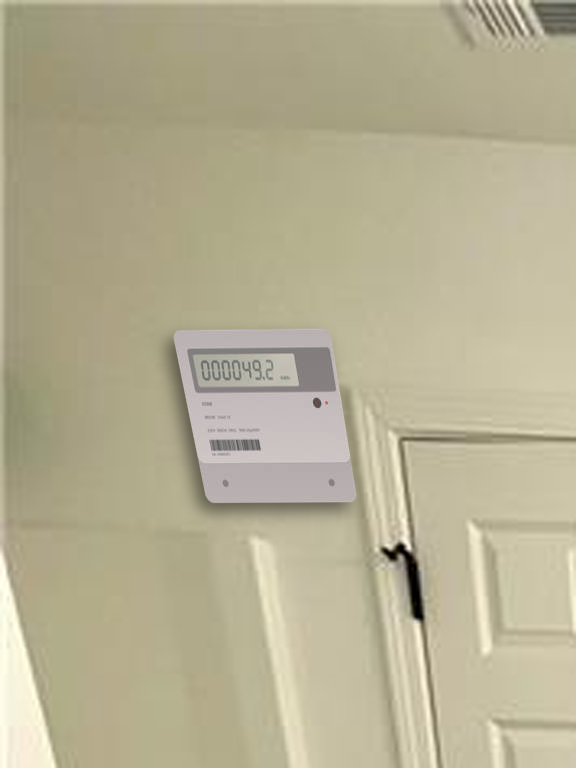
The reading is 49.2
